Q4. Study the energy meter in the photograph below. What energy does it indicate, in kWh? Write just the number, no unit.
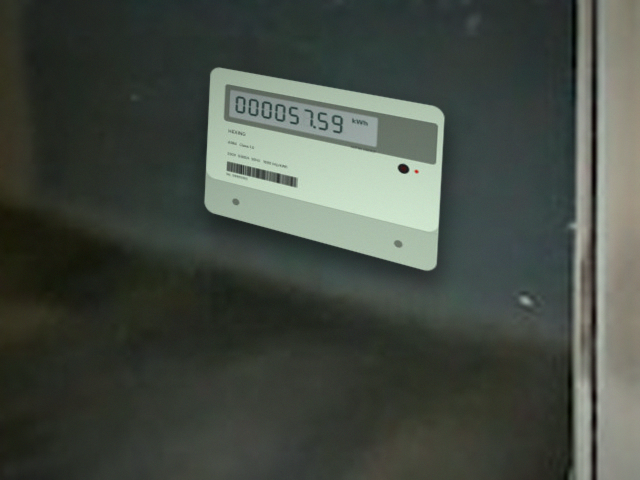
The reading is 57.59
